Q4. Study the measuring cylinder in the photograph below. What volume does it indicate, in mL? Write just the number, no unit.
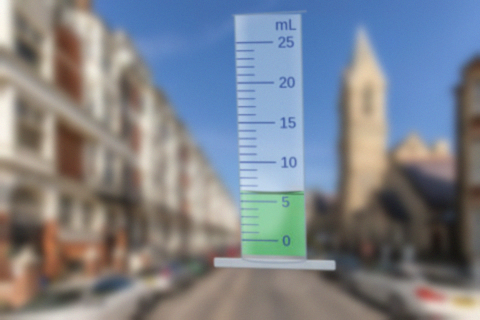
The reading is 6
